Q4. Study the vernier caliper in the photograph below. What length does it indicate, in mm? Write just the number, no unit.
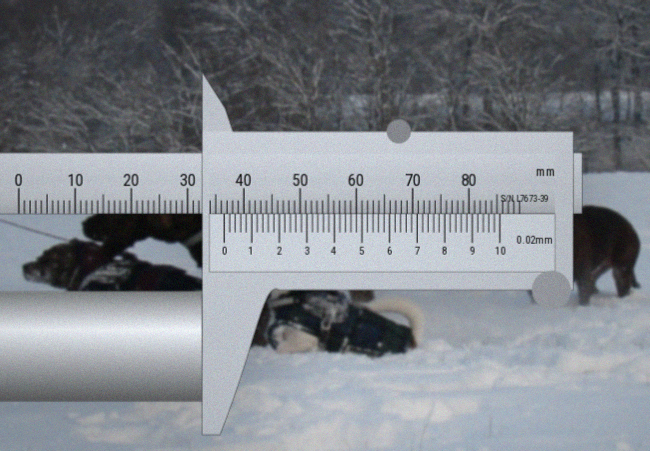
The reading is 36.5
